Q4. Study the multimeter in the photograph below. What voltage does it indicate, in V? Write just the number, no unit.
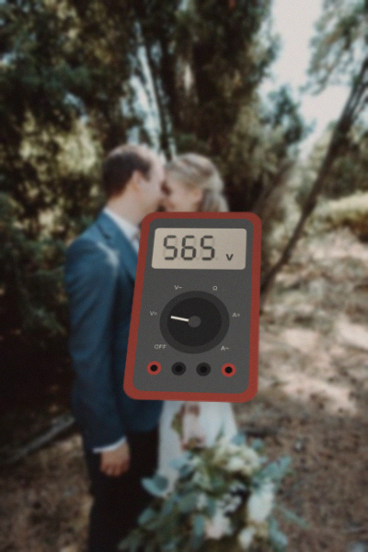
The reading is 565
